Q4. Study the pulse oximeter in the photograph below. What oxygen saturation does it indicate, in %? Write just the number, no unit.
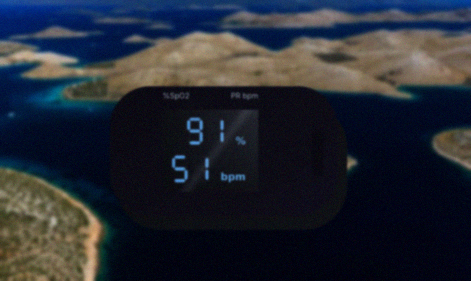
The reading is 91
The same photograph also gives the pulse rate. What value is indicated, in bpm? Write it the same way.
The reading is 51
